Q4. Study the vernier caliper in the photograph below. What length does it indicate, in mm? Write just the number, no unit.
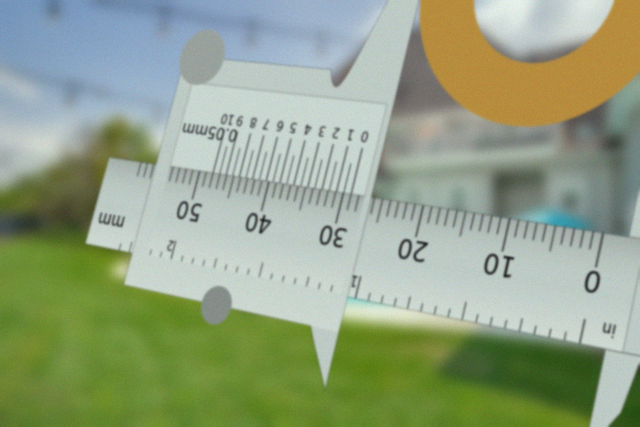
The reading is 29.0
